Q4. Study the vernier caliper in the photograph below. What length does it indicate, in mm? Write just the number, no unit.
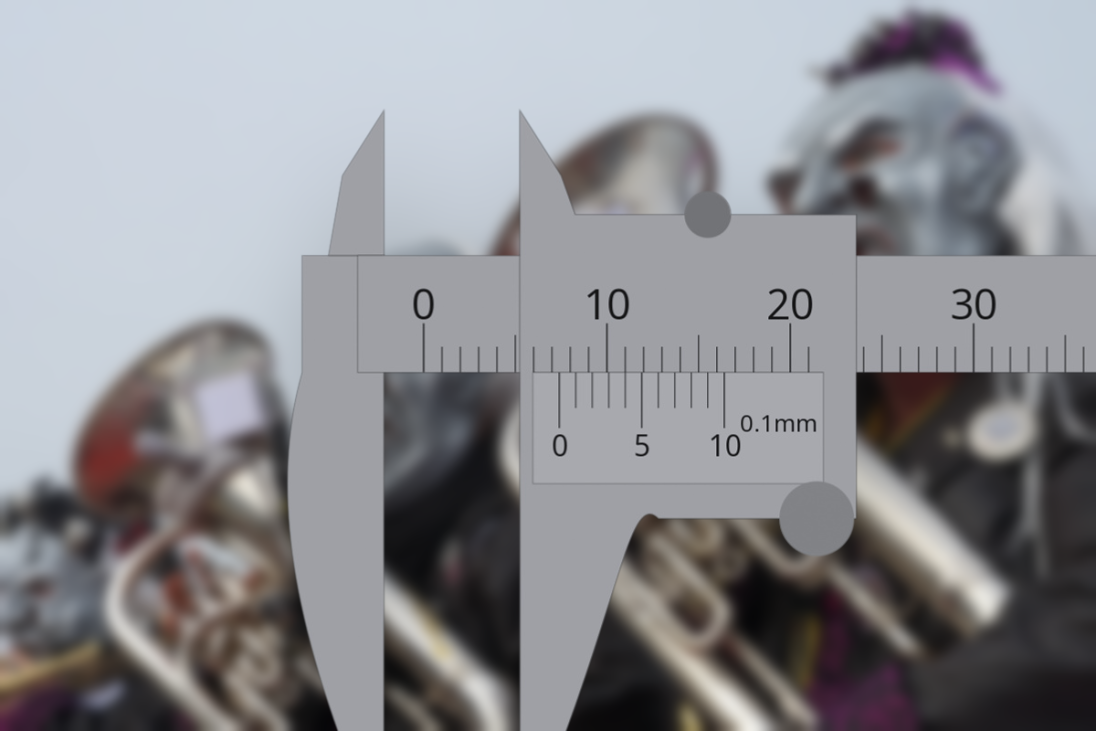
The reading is 7.4
